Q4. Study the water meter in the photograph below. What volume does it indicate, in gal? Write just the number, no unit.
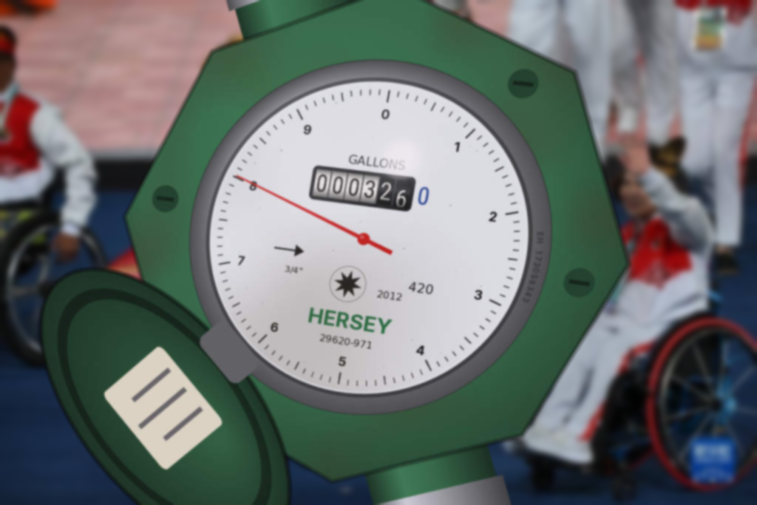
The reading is 3258.0
